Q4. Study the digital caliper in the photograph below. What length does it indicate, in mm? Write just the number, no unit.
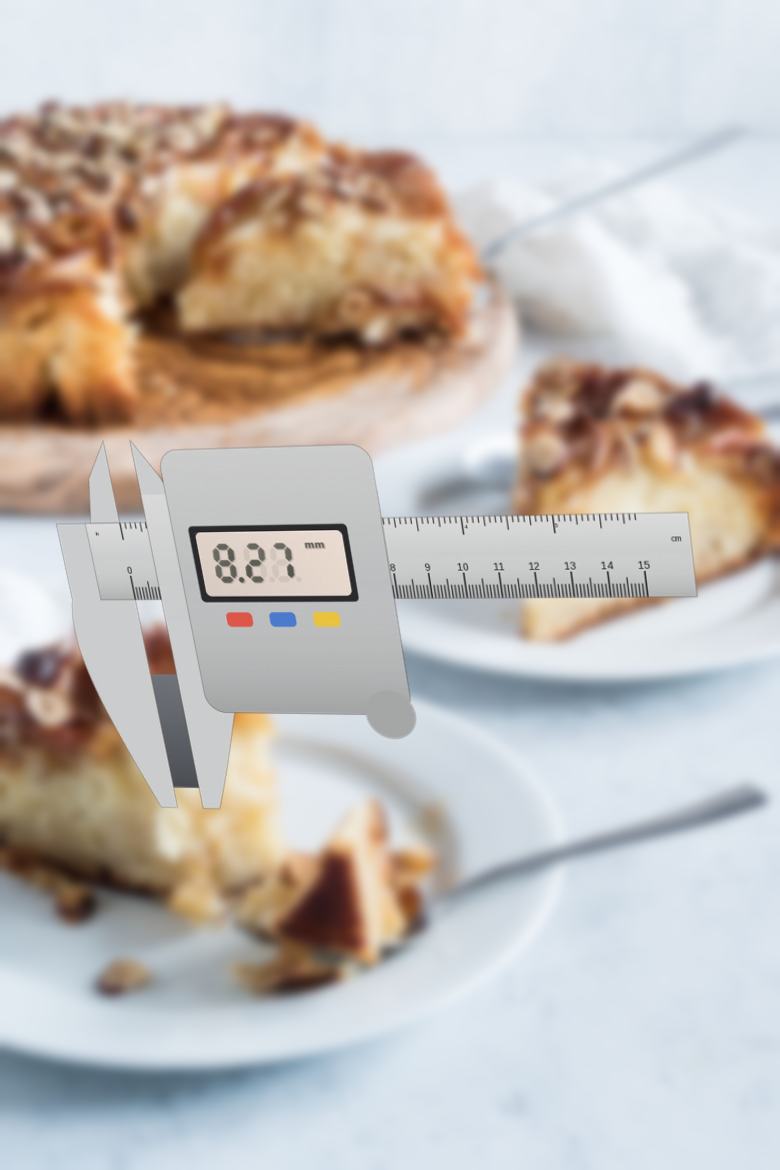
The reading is 8.27
